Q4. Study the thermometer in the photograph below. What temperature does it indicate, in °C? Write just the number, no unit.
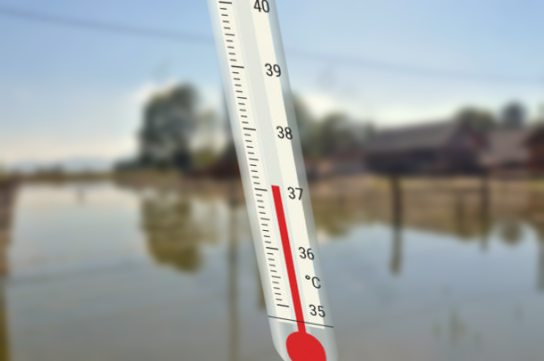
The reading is 37.1
